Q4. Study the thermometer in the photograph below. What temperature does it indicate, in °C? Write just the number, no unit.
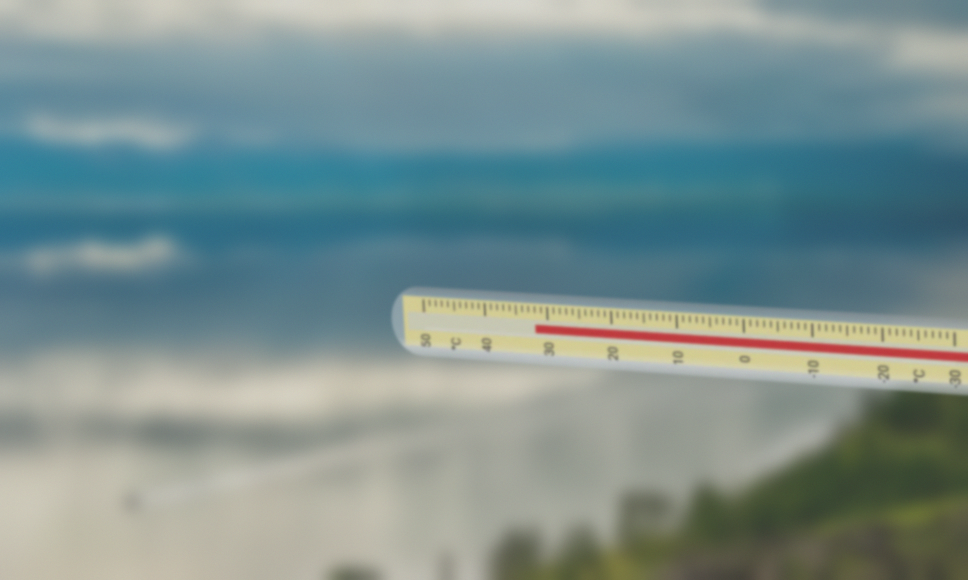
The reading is 32
